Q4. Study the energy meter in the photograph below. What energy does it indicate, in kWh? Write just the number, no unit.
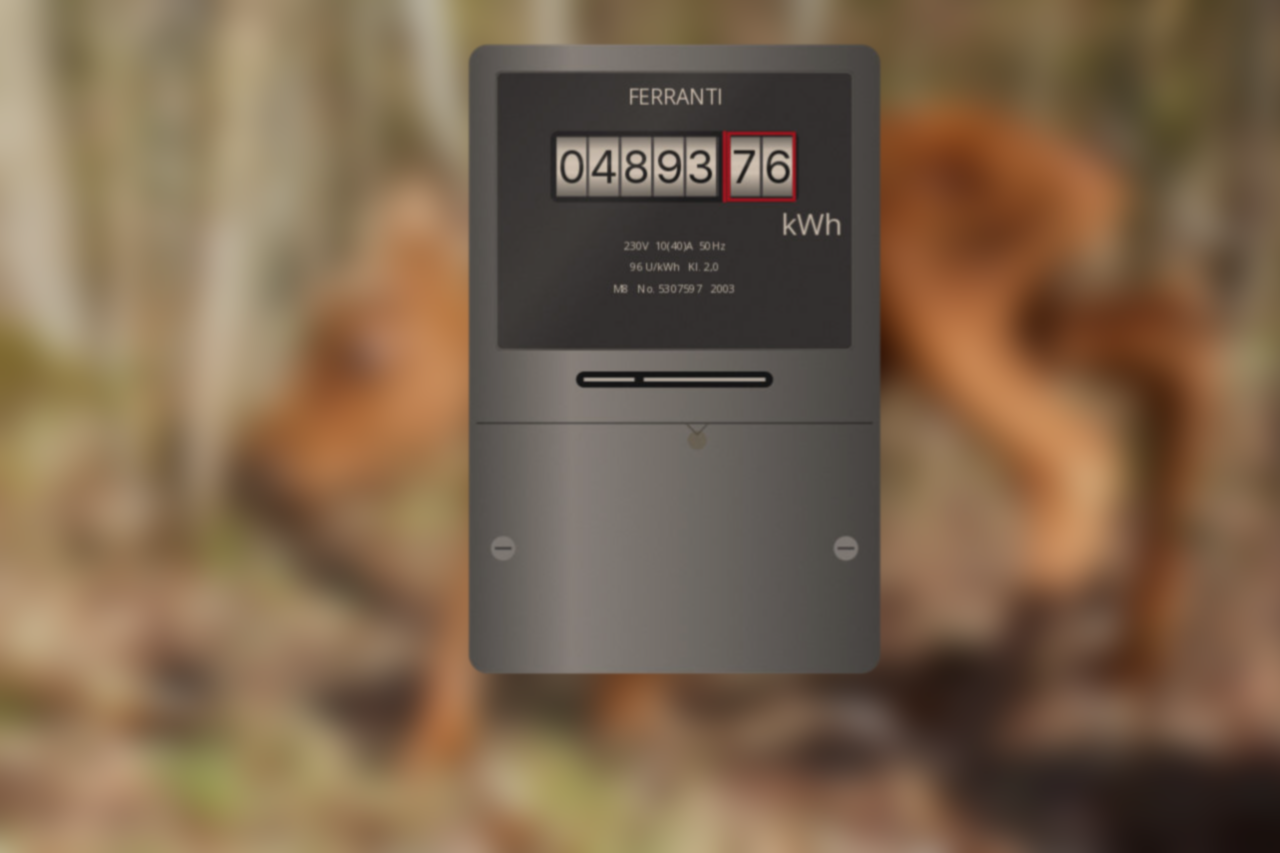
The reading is 4893.76
